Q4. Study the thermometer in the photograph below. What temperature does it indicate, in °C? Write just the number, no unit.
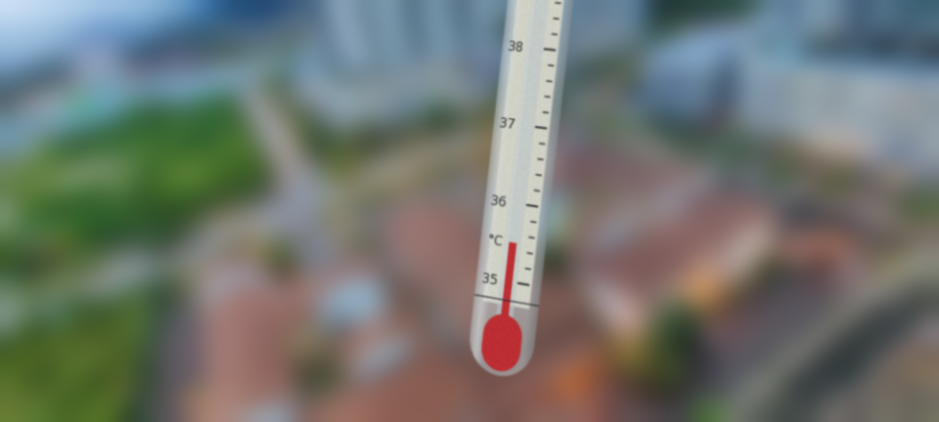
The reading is 35.5
